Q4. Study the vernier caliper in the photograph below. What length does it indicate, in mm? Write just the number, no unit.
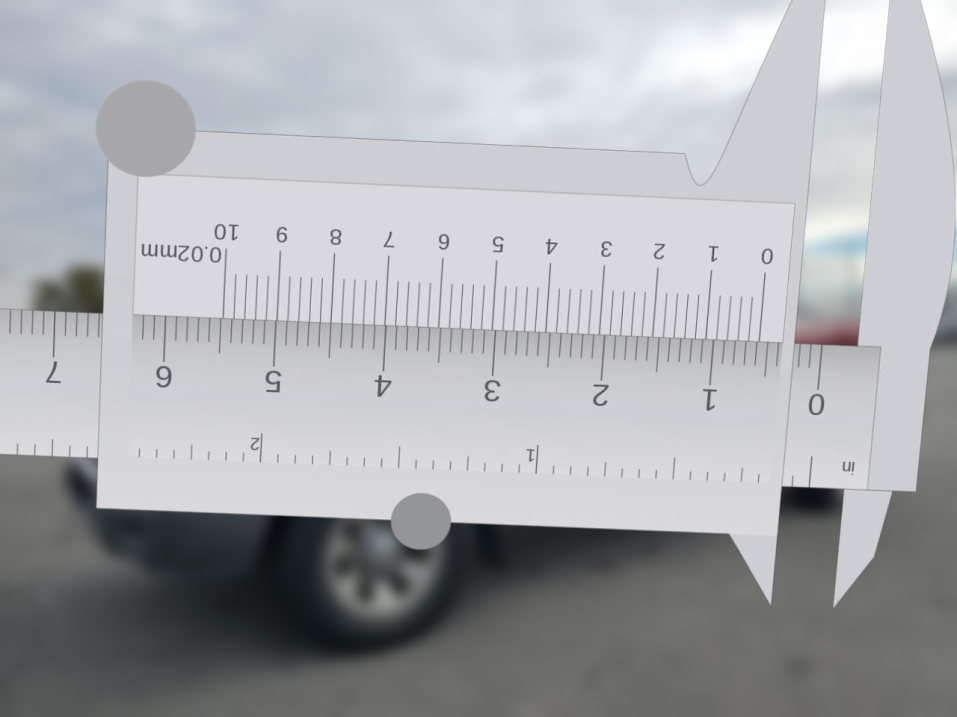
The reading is 5.8
